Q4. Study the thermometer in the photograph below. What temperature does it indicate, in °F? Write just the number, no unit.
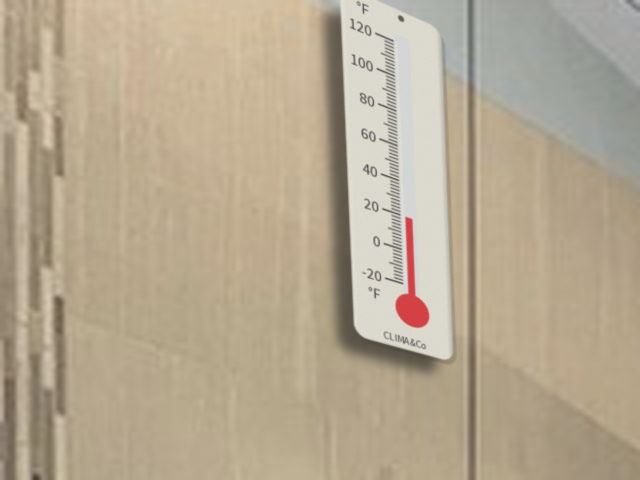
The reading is 20
